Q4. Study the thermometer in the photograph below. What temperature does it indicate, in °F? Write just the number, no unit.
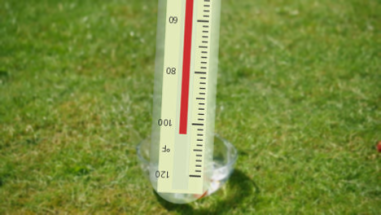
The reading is 104
